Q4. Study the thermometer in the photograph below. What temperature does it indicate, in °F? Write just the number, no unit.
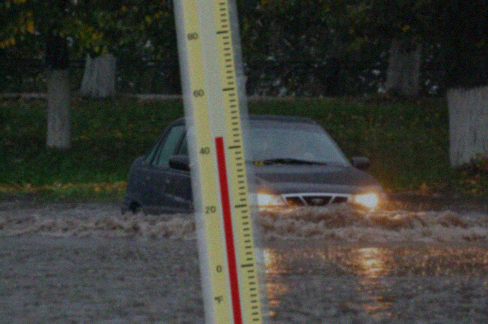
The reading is 44
